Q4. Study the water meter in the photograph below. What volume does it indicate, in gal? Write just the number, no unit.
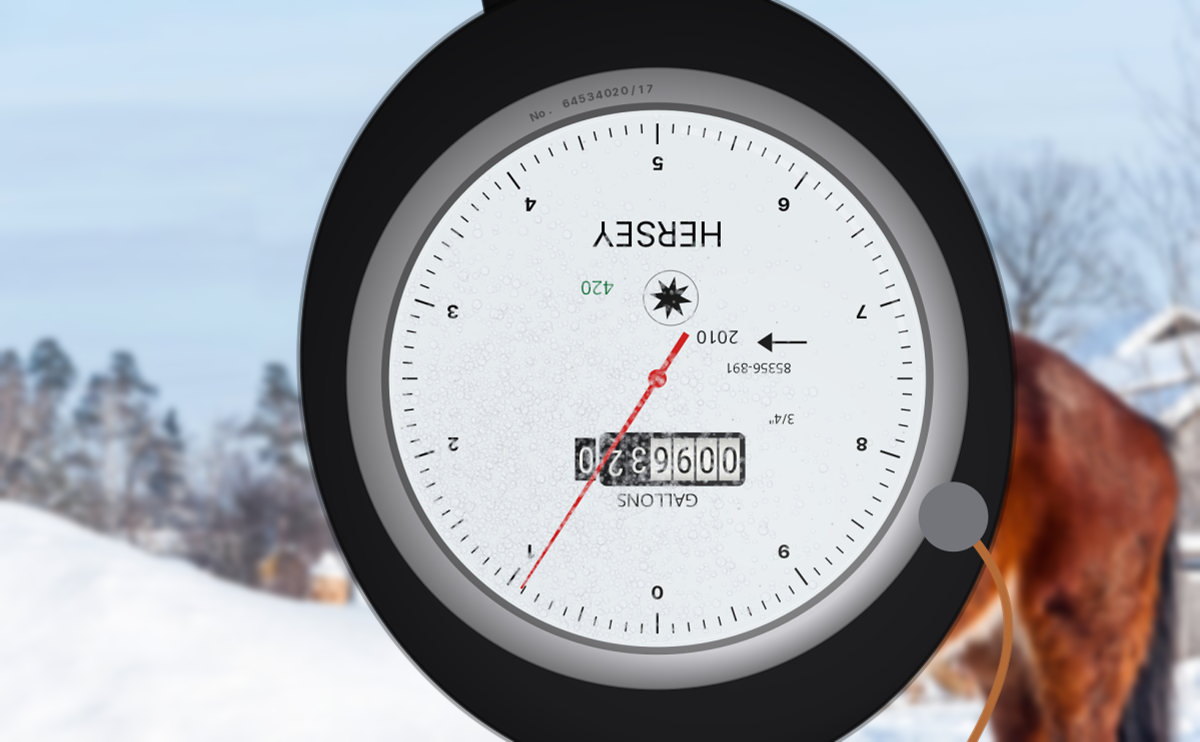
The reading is 96320.9
